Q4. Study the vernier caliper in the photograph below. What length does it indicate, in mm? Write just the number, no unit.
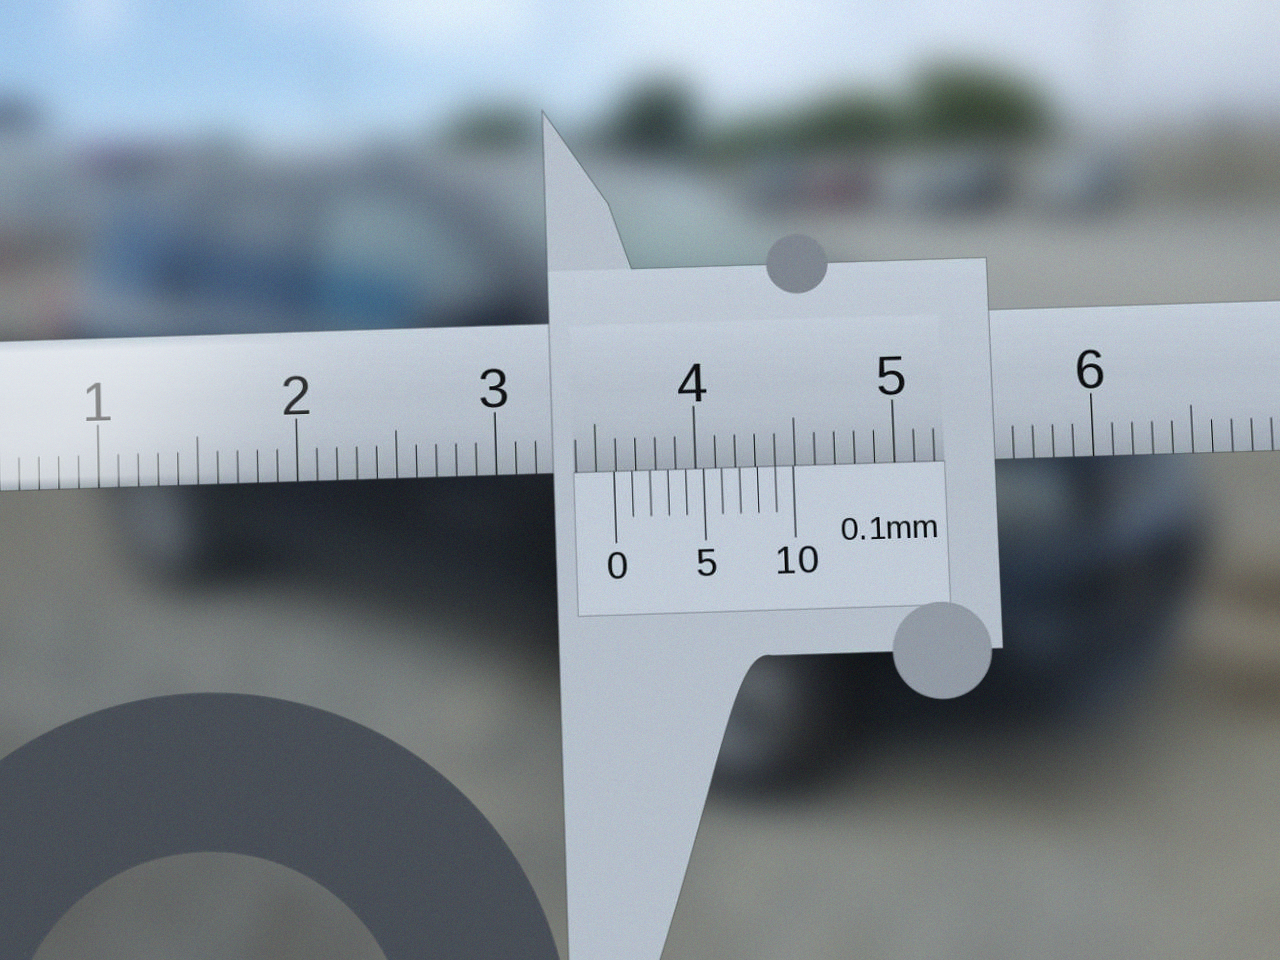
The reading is 35.9
